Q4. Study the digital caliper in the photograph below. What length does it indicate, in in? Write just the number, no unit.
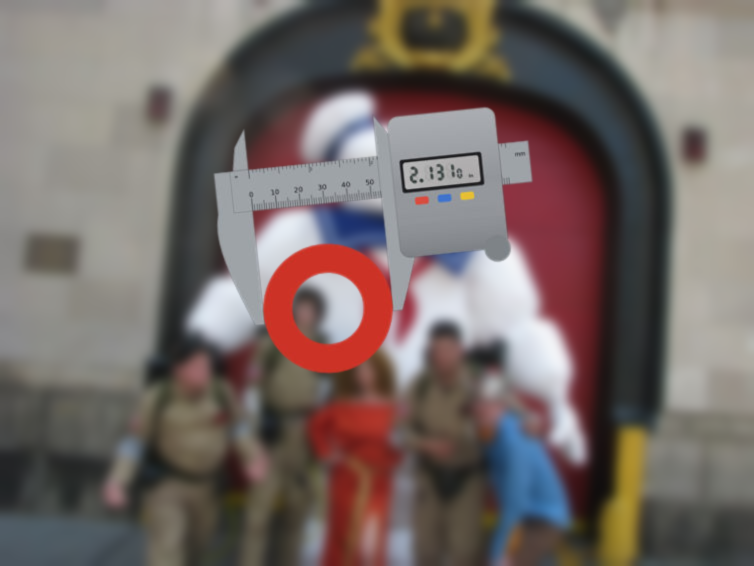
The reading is 2.1310
